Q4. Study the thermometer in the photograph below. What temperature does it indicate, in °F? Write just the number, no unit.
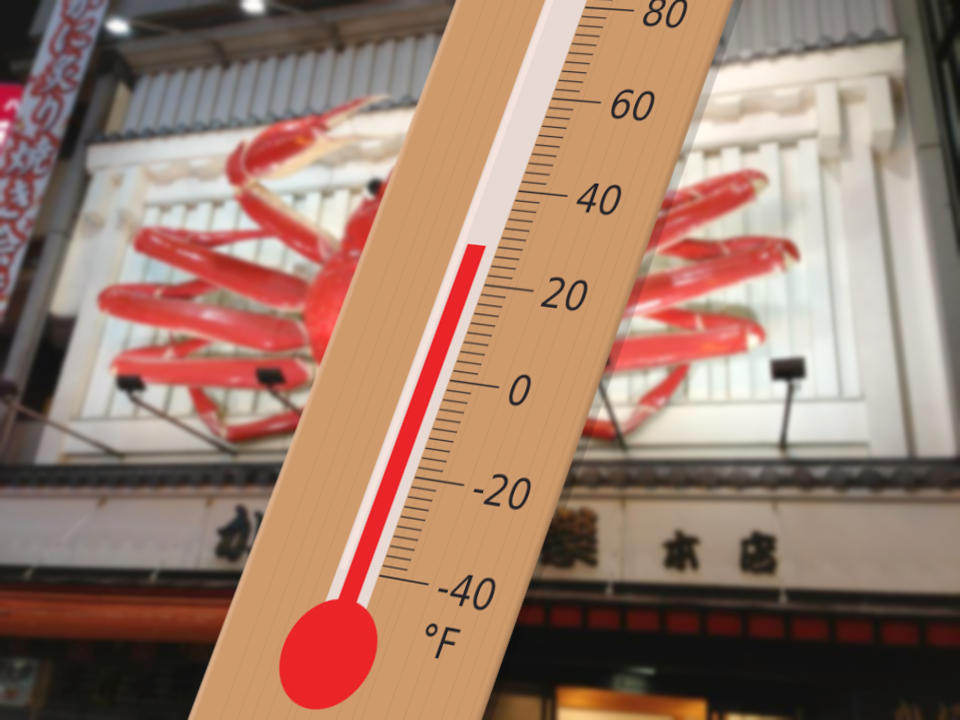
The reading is 28
